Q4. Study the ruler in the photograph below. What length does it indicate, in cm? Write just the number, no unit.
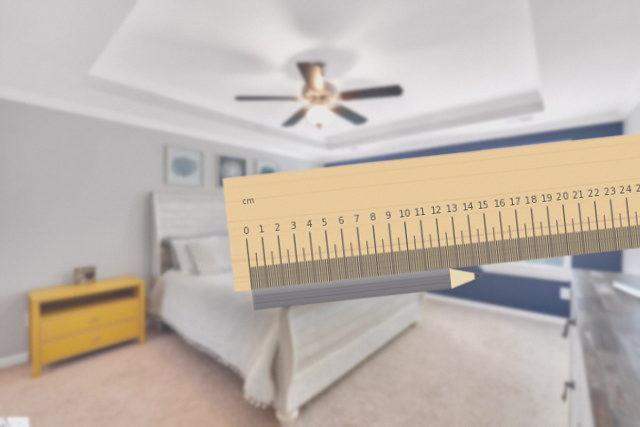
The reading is 14.5
